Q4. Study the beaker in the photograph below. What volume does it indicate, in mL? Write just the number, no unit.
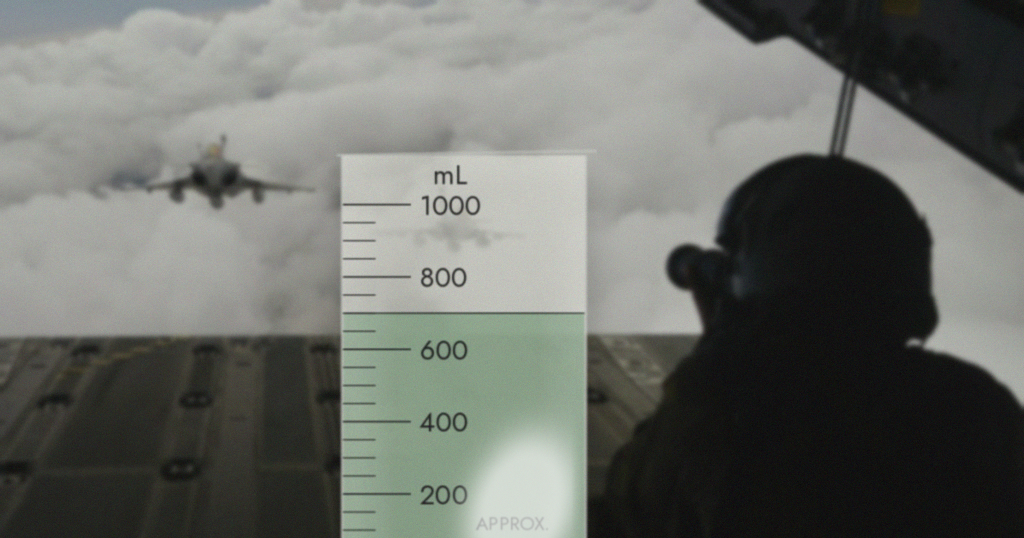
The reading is 700
